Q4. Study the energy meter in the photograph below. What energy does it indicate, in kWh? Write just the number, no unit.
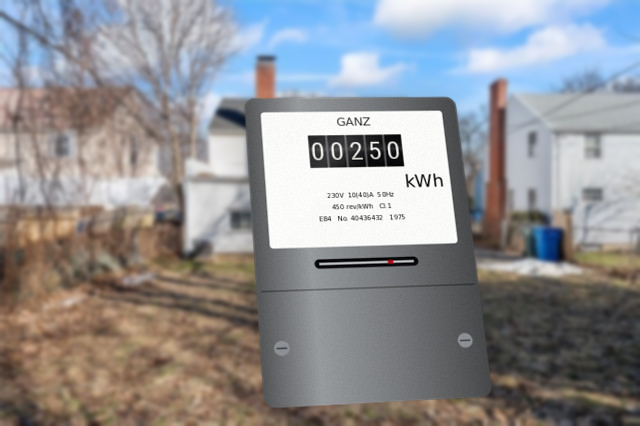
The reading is 250
